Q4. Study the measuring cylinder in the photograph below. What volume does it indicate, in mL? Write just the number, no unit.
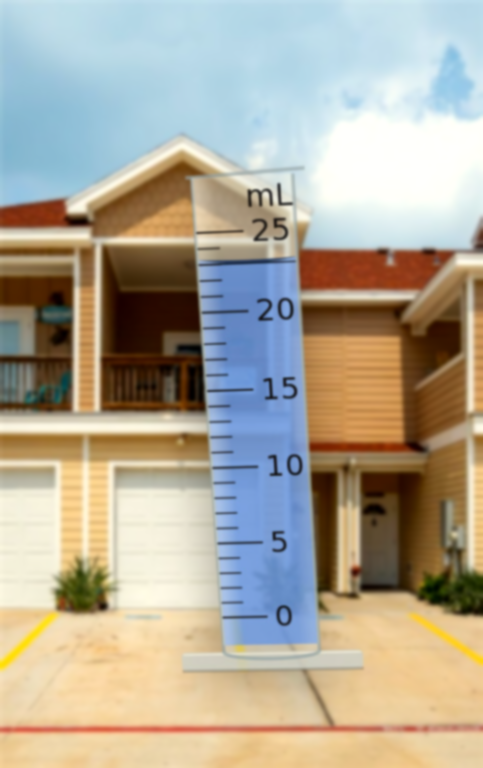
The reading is 23
